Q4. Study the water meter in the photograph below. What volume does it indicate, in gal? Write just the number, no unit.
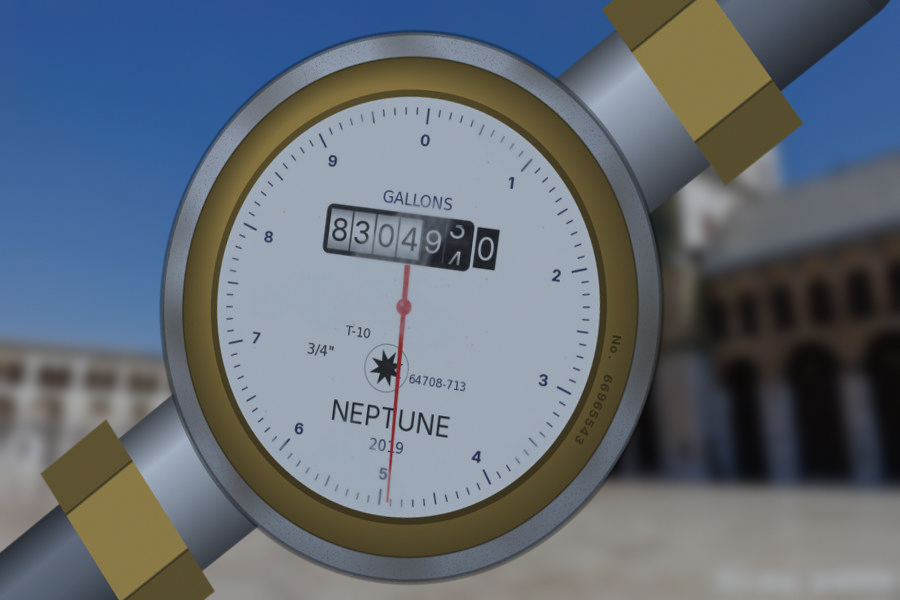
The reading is 8304934.9
